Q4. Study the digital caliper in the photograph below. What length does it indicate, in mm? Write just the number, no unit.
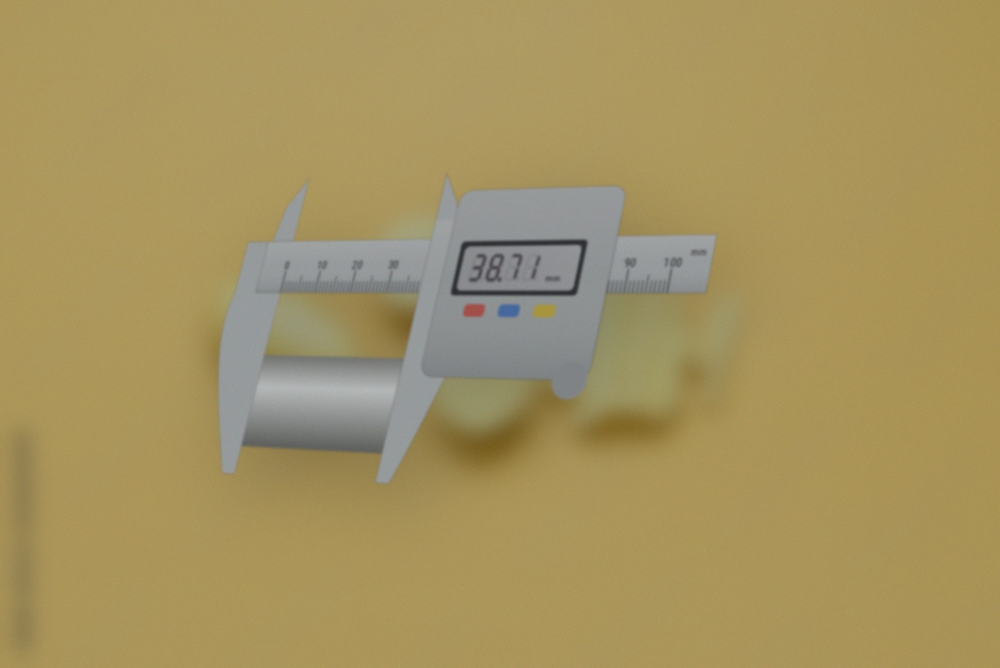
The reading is 38.71
